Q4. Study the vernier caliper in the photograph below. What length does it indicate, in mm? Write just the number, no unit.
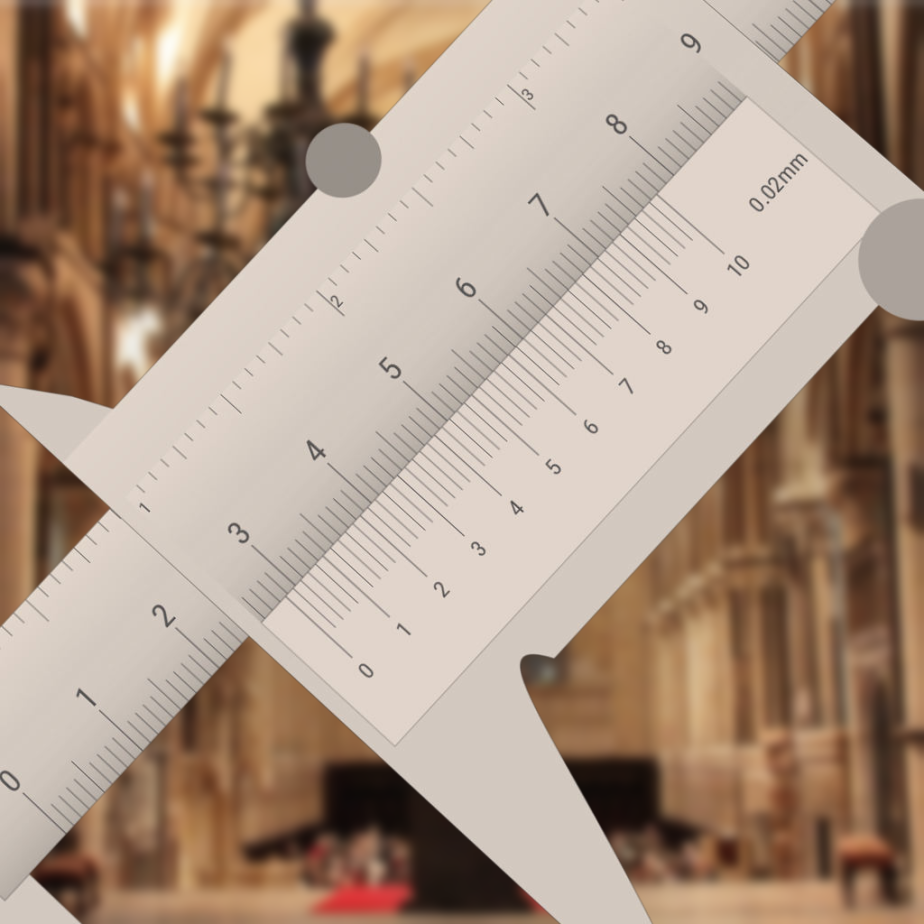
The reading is 28.7
